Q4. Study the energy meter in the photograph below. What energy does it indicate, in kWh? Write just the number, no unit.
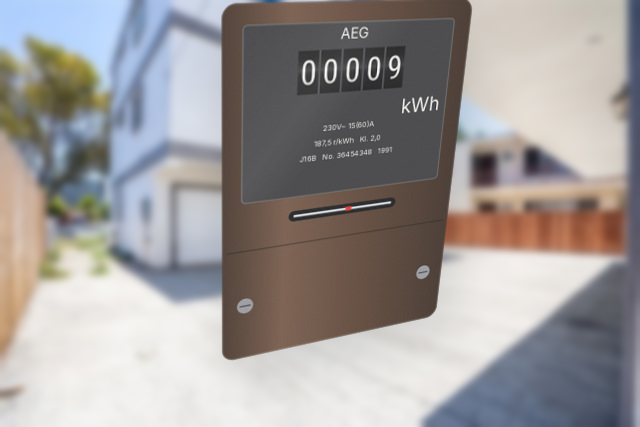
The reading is 9
